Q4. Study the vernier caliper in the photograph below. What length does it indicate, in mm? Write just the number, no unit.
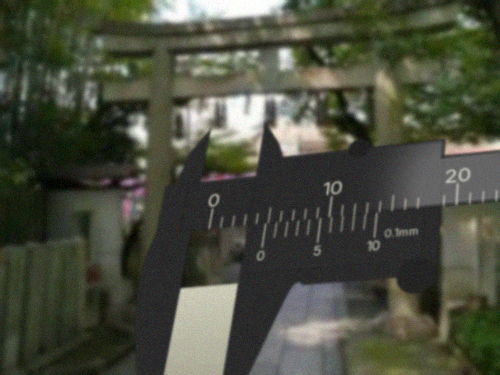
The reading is 4.8
